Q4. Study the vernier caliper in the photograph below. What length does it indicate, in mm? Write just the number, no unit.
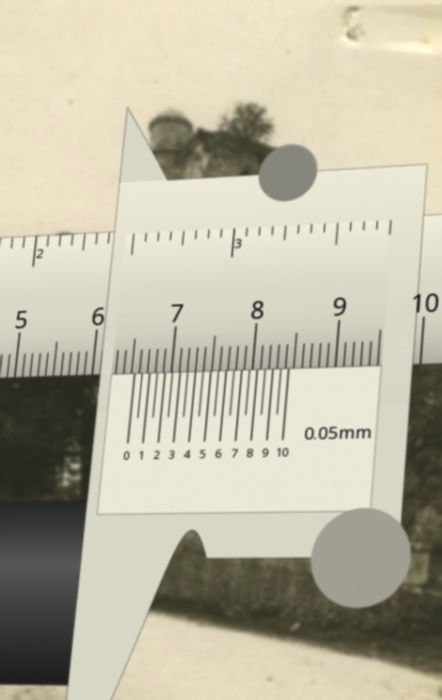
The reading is 65.4
